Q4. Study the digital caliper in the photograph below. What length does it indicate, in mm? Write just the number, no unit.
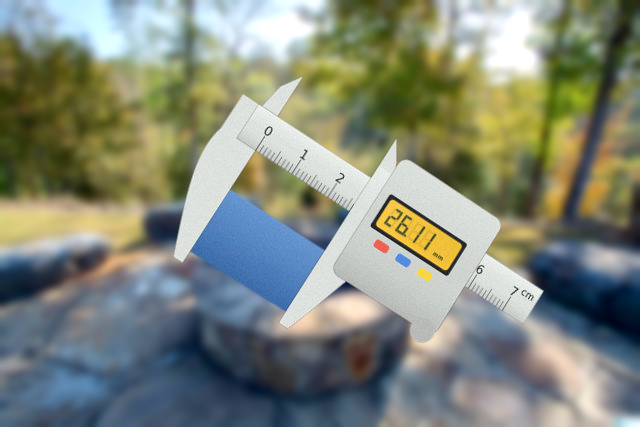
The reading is 26.11
